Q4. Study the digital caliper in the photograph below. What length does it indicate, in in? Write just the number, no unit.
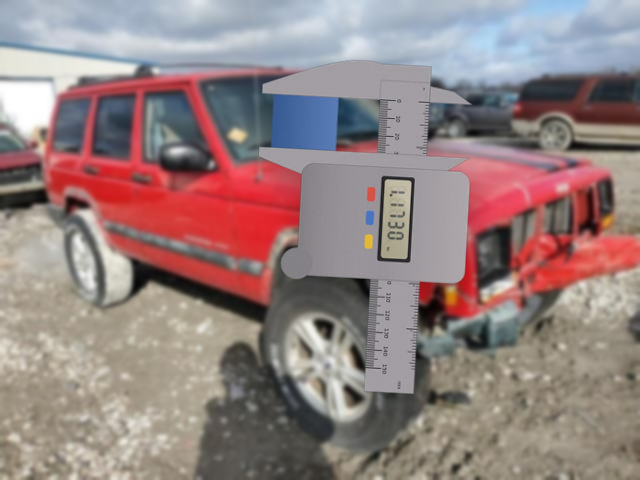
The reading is 1.1730
